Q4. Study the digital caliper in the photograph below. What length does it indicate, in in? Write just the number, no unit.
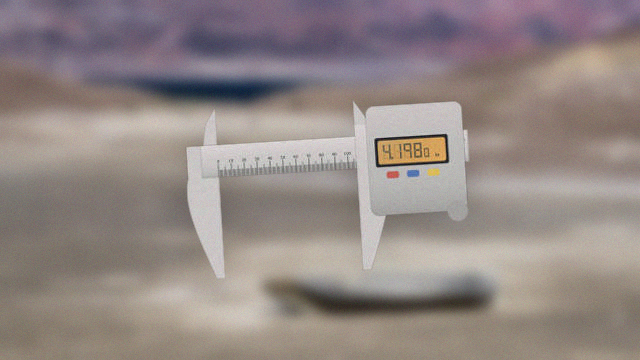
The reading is 4.1980
